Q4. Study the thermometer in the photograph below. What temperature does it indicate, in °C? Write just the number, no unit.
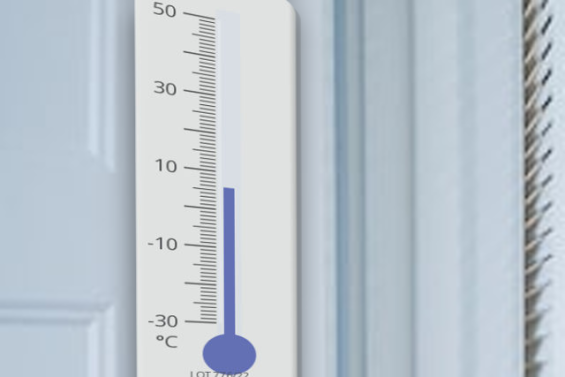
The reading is 6
